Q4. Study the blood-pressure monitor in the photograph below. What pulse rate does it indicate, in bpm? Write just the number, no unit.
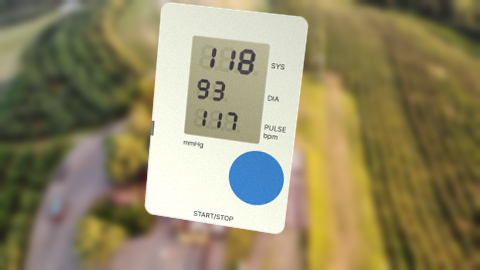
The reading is 117
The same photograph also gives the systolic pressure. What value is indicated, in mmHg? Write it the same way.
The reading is 118
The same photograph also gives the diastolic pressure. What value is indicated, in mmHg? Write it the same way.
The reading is 93
